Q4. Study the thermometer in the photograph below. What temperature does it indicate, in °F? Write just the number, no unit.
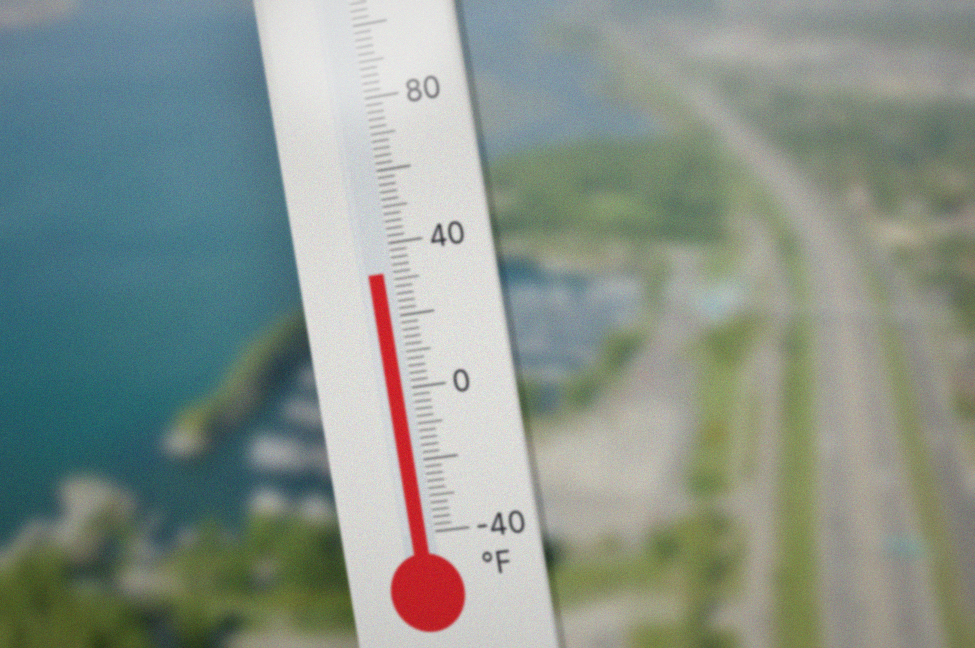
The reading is 32
